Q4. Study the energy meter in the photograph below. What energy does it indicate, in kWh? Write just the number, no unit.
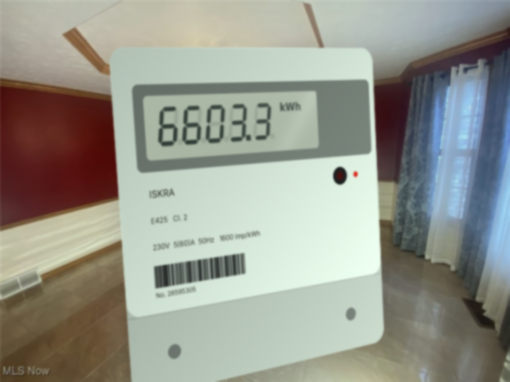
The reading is 6603.3
